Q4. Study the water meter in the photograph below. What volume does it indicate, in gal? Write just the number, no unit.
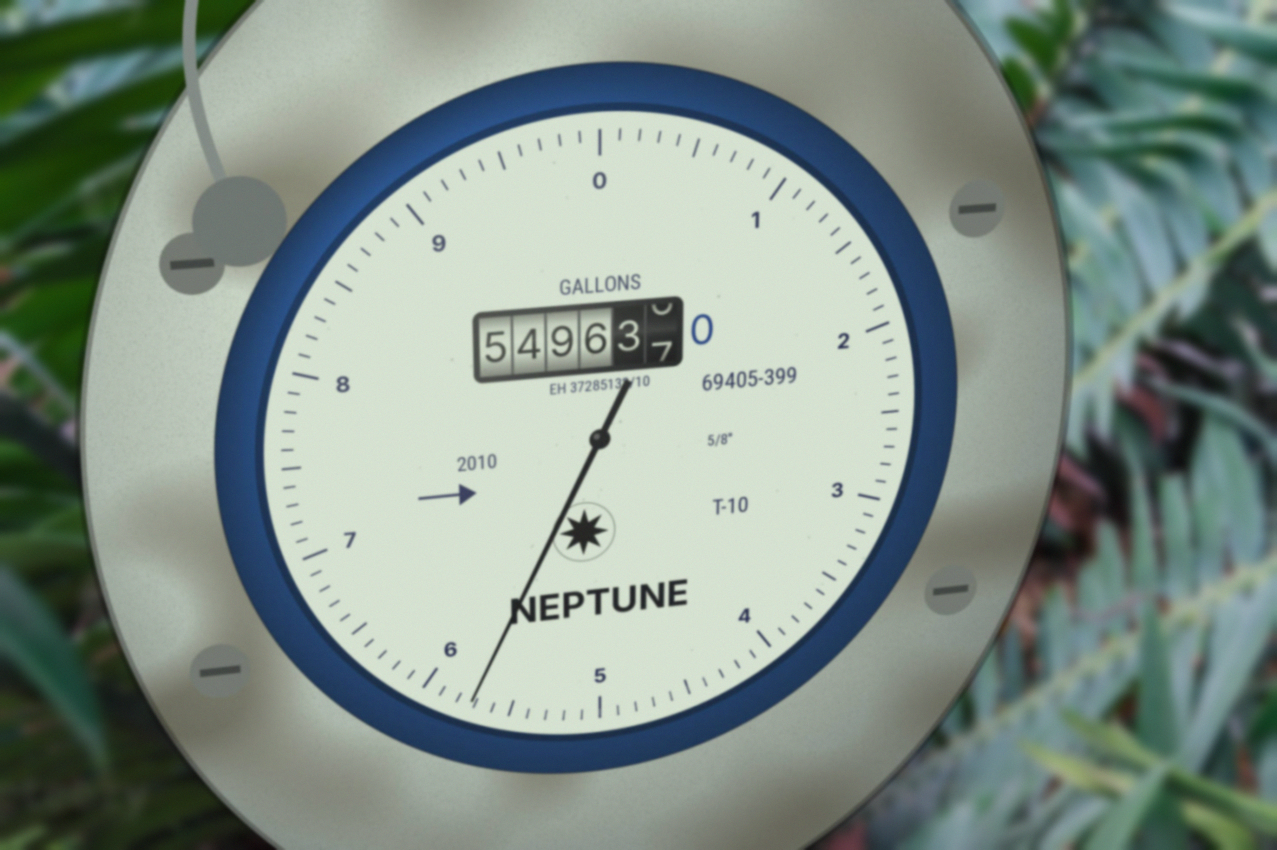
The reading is 5496365.7
